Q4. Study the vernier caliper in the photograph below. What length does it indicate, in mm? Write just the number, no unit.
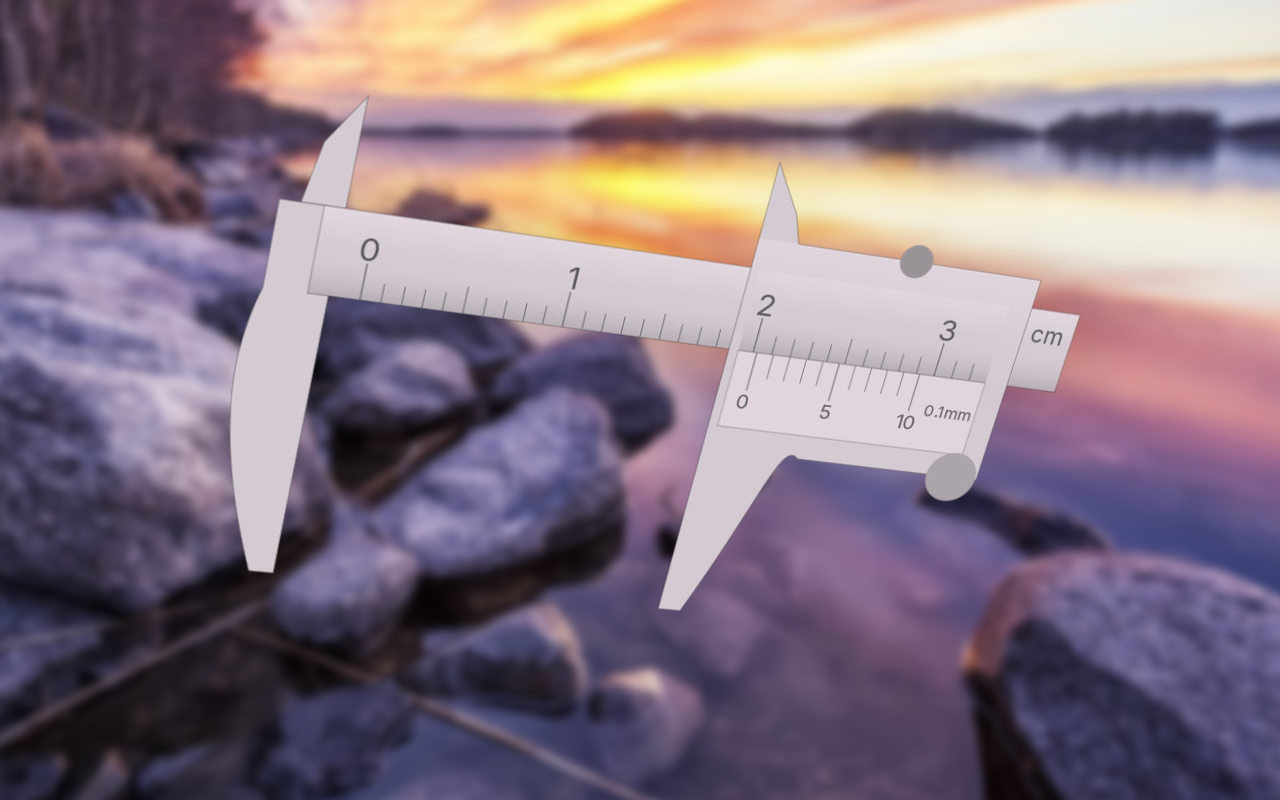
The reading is 20.2
